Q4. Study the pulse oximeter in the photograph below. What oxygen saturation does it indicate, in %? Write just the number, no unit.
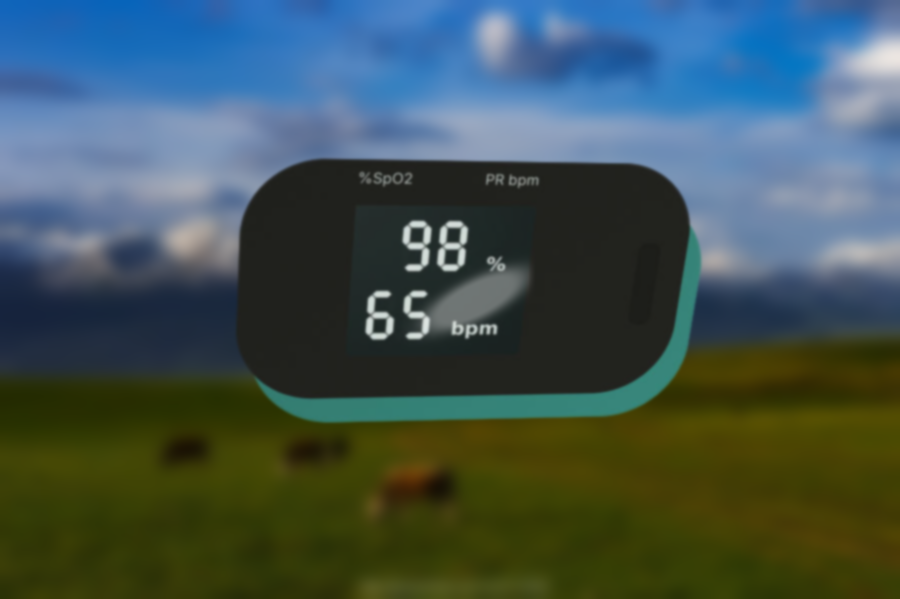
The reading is 98
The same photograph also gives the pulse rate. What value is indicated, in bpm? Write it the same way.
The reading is 65
